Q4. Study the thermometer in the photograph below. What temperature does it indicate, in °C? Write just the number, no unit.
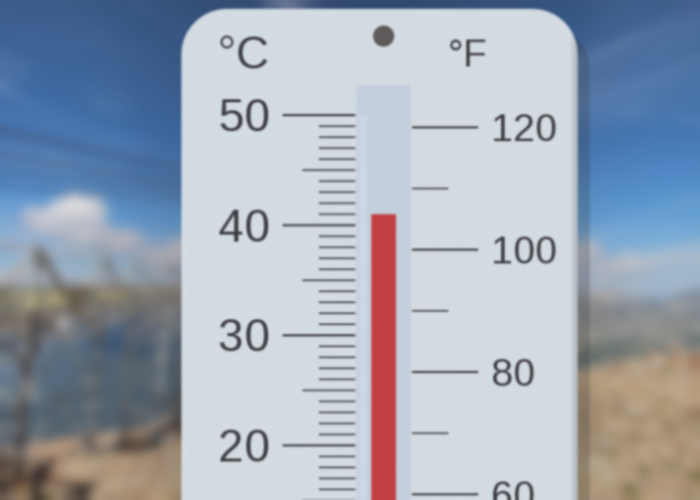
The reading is 41
